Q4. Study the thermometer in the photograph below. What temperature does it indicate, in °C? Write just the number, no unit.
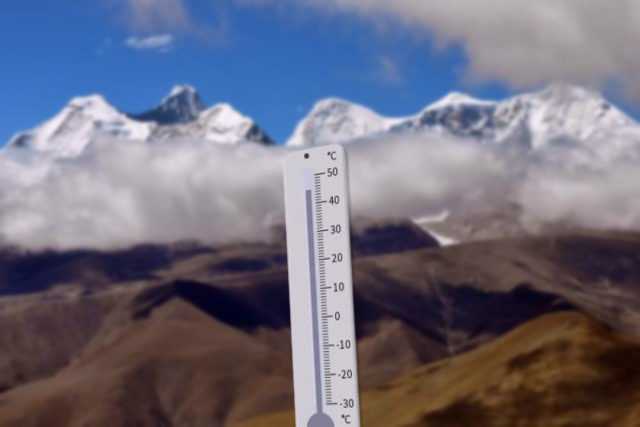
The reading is 45
